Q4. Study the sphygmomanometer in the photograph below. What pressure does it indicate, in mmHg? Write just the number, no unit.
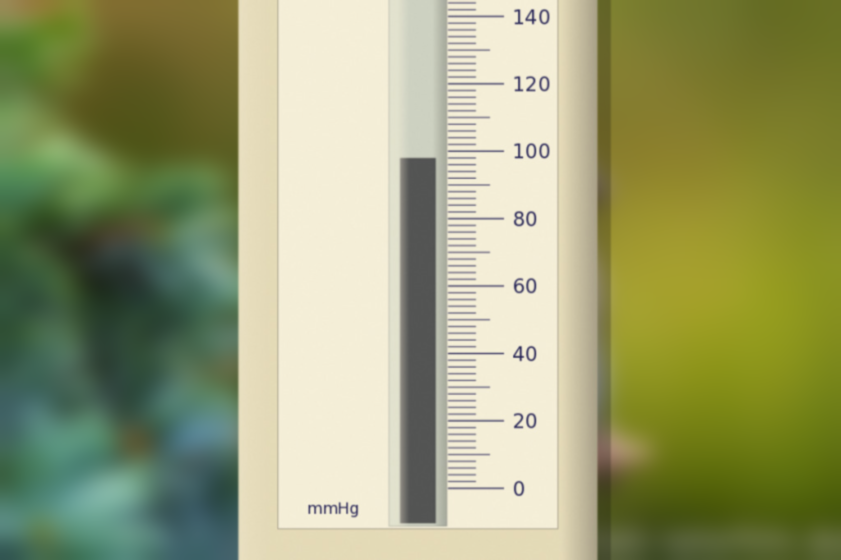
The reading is 98
